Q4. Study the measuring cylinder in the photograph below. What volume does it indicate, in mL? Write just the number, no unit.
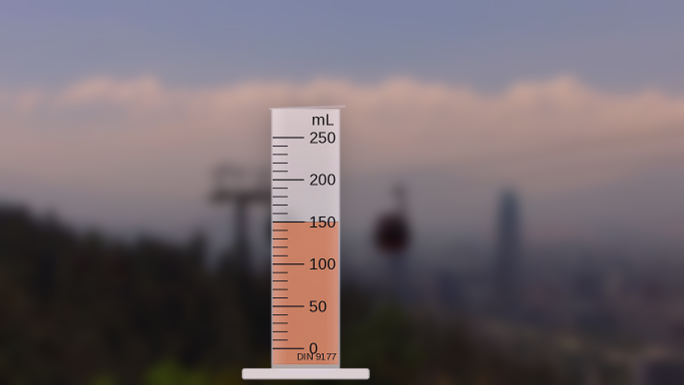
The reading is 150
